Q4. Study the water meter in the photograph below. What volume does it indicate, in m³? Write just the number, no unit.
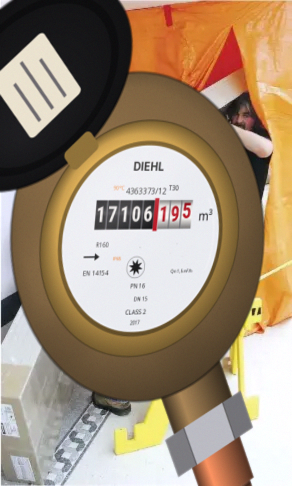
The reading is 17106.195
